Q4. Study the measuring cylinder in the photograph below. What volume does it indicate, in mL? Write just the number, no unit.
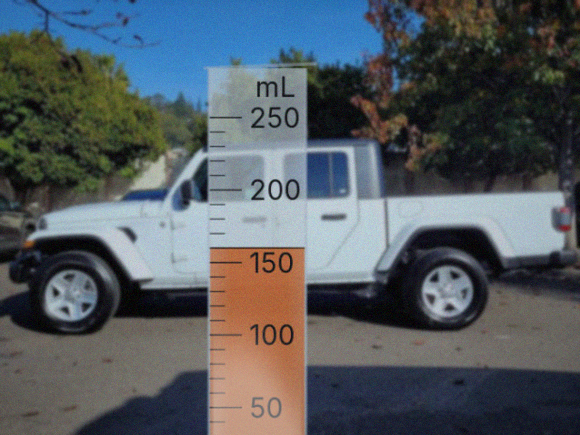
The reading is 160
